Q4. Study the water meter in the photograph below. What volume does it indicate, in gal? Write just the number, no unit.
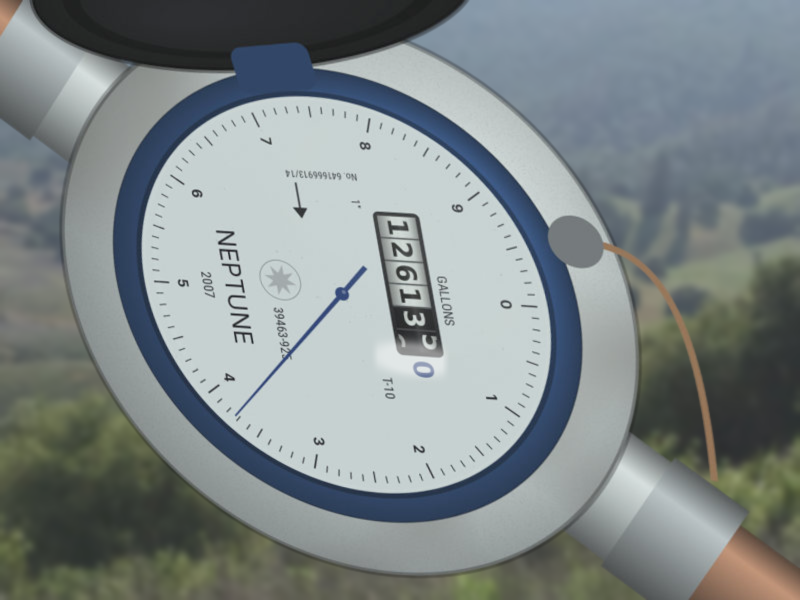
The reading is 1261353.7
